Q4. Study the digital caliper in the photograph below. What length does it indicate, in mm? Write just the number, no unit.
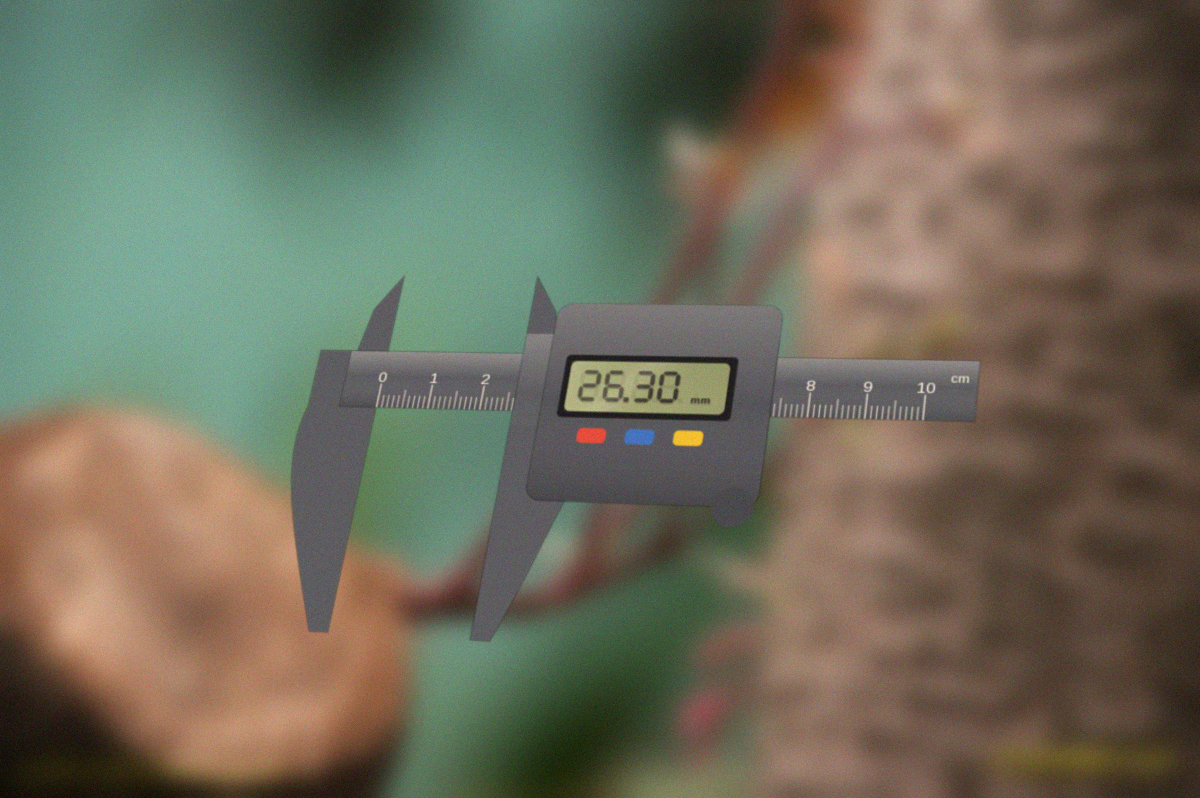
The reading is 26.30
